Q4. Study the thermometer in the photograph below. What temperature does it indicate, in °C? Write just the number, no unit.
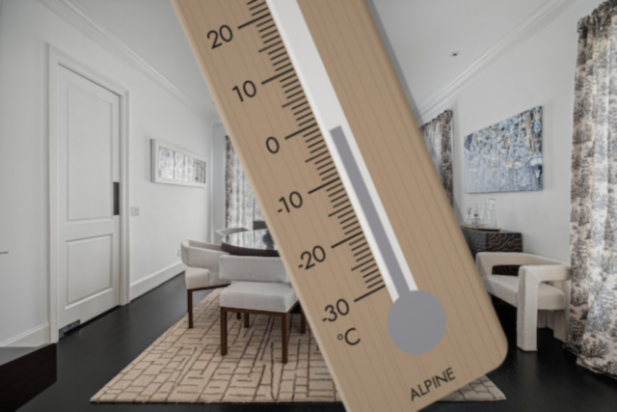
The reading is -2
